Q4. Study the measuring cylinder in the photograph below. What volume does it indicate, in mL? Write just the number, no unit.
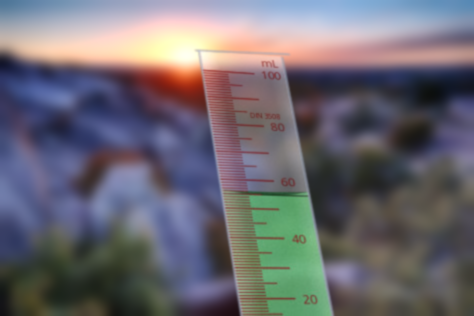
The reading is 55
